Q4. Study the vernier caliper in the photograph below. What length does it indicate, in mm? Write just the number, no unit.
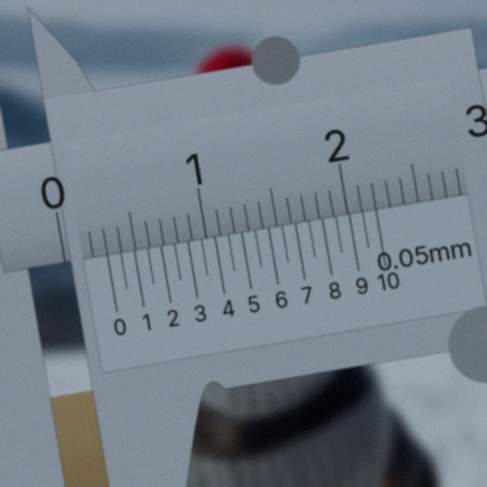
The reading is 3.0
